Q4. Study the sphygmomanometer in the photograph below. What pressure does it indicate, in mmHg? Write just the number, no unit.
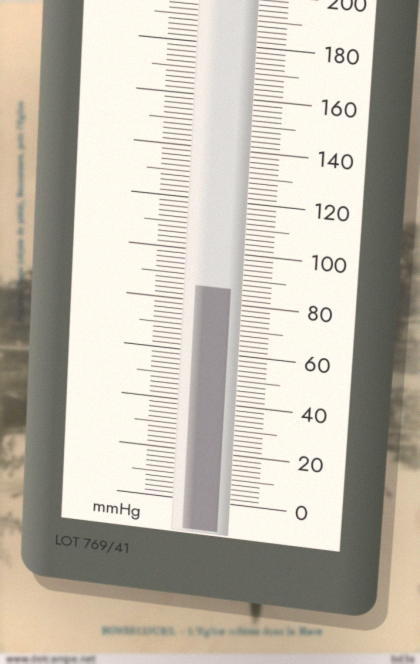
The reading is 86
